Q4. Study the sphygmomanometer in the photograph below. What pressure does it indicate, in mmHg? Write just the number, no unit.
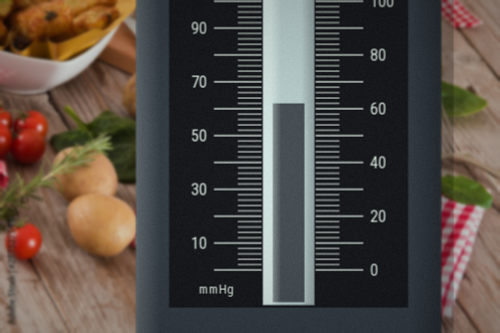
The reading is 62
